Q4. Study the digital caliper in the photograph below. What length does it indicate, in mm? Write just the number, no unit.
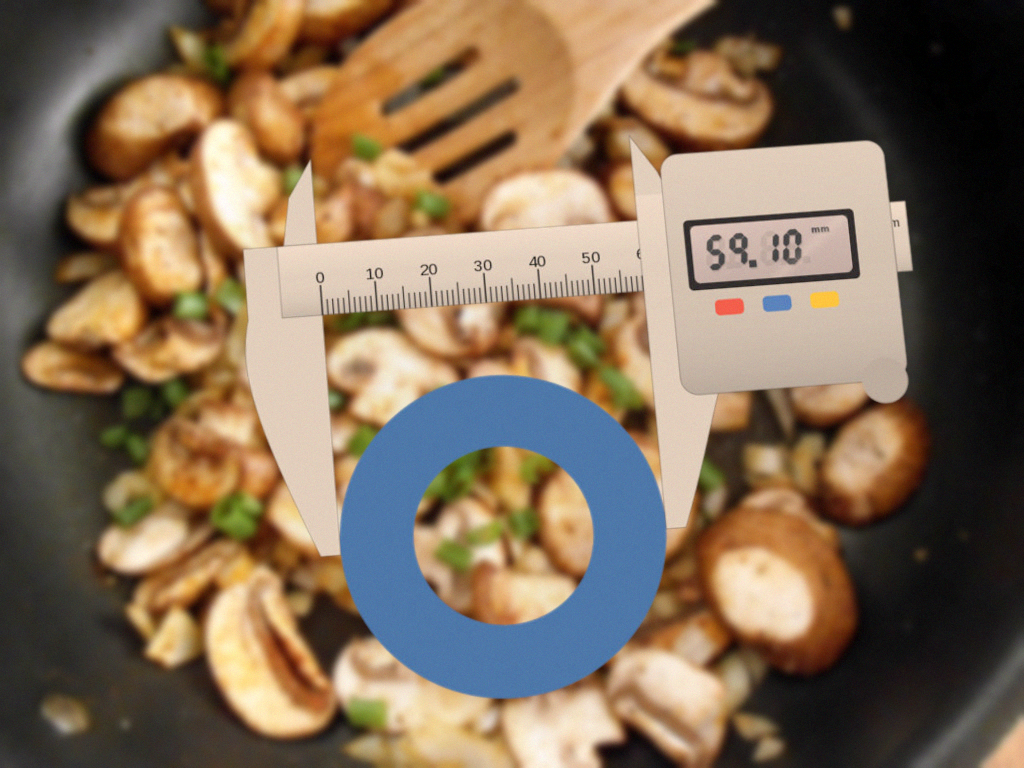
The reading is 59.10
